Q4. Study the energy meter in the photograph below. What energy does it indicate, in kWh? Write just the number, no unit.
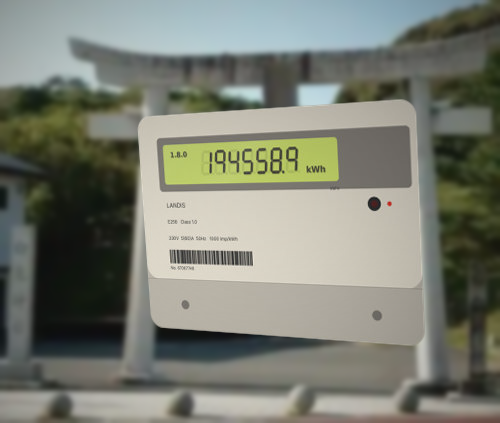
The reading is 194558.9
